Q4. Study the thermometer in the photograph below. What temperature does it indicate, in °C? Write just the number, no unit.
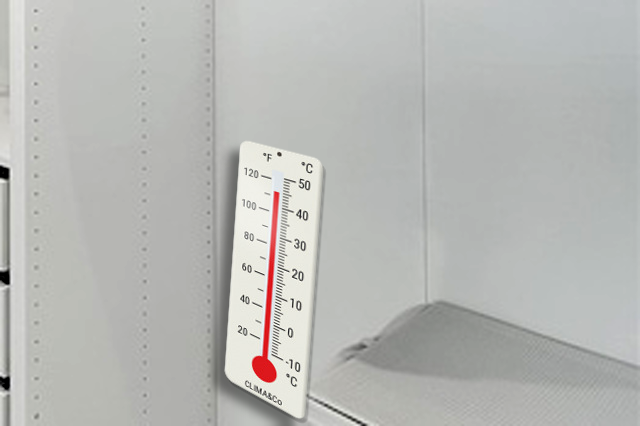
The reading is 45
